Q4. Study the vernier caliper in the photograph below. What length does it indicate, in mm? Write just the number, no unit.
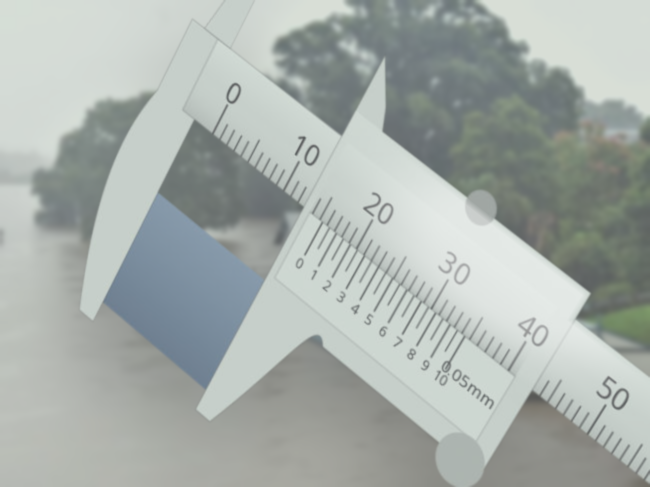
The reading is 15.4
